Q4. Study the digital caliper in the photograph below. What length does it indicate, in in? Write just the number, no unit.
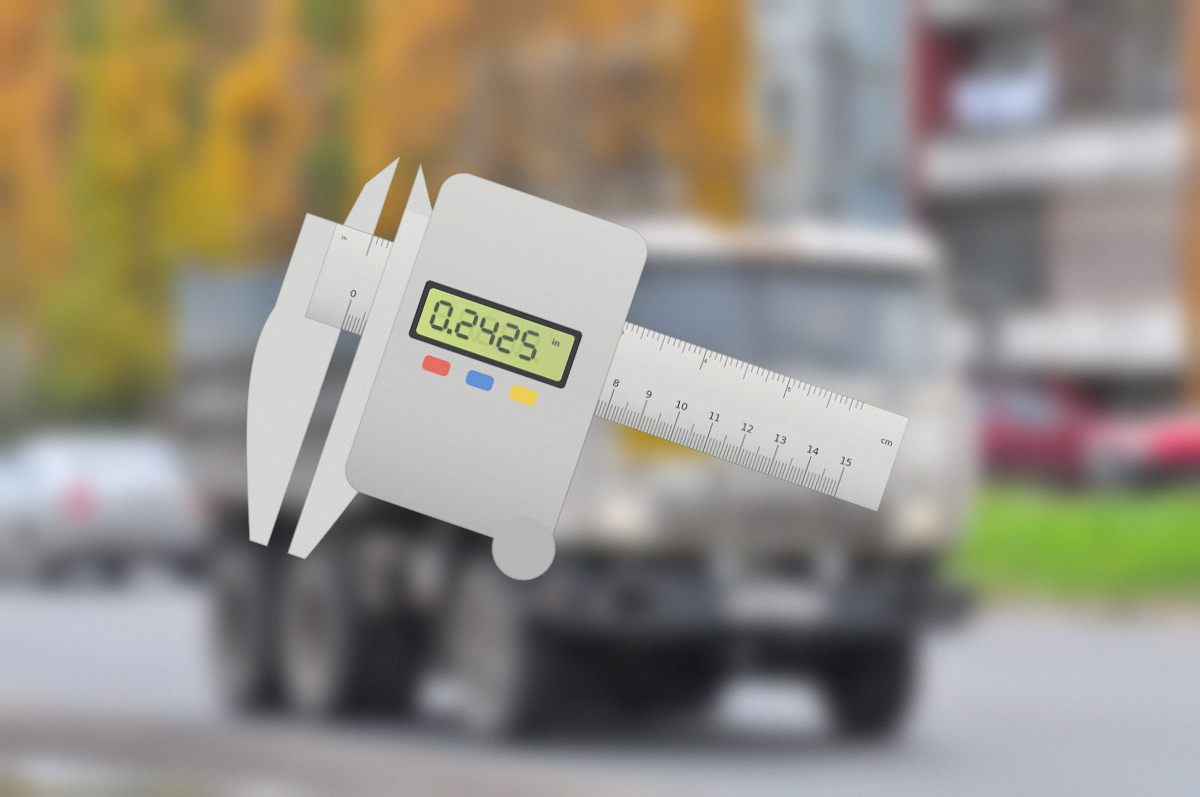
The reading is 0.2425
